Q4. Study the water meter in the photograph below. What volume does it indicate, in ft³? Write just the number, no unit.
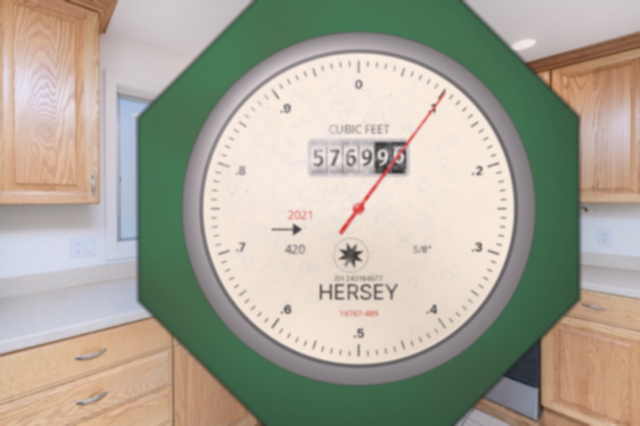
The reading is 576996.10
